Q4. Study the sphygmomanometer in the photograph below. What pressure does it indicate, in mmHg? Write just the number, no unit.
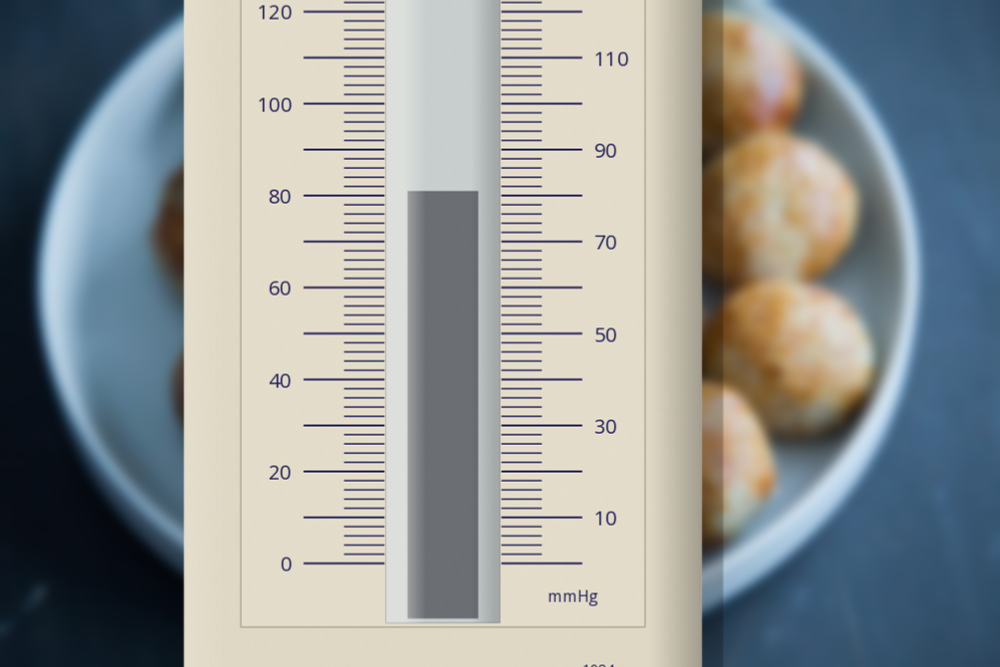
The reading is 81
